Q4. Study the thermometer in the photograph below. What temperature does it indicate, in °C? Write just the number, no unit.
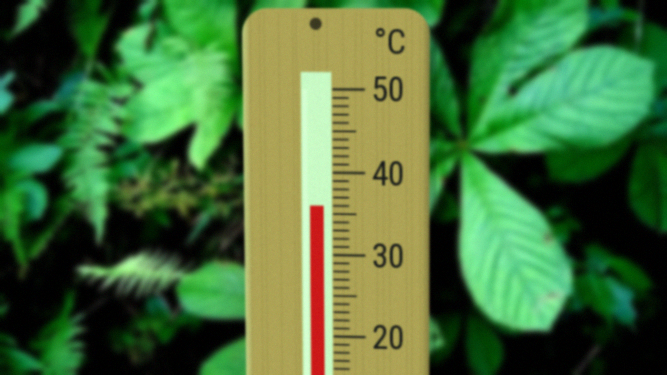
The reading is 36
